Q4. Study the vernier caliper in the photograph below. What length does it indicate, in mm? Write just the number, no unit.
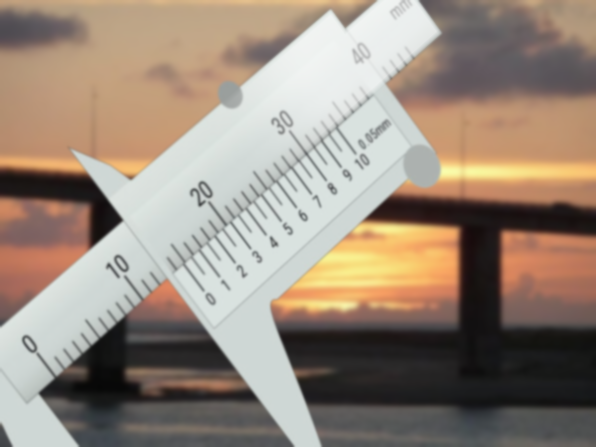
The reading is 14.8
